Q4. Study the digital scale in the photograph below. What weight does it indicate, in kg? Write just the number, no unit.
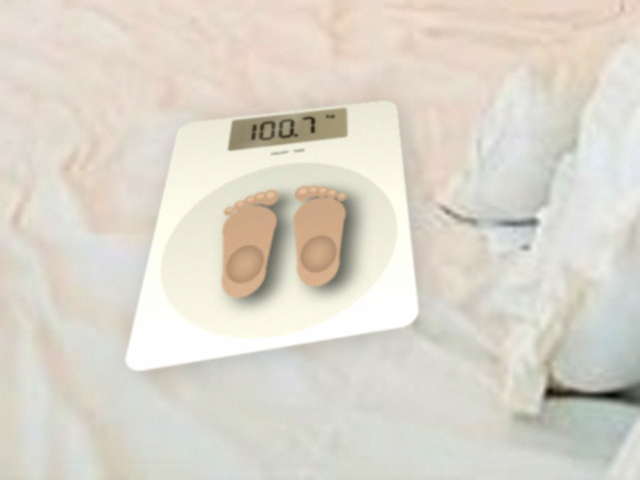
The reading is 100.7
